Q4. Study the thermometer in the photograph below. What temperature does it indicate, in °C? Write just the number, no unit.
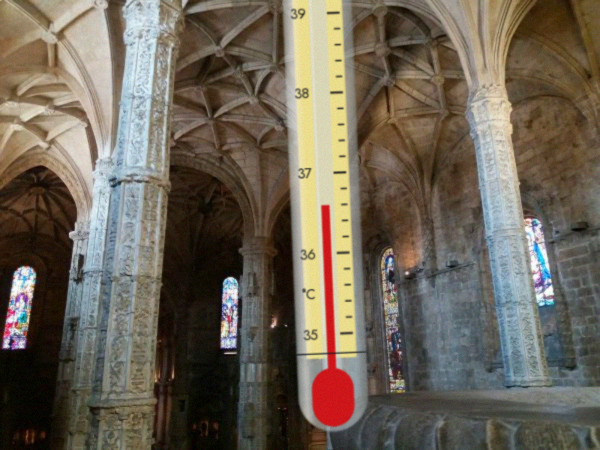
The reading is 36.6
